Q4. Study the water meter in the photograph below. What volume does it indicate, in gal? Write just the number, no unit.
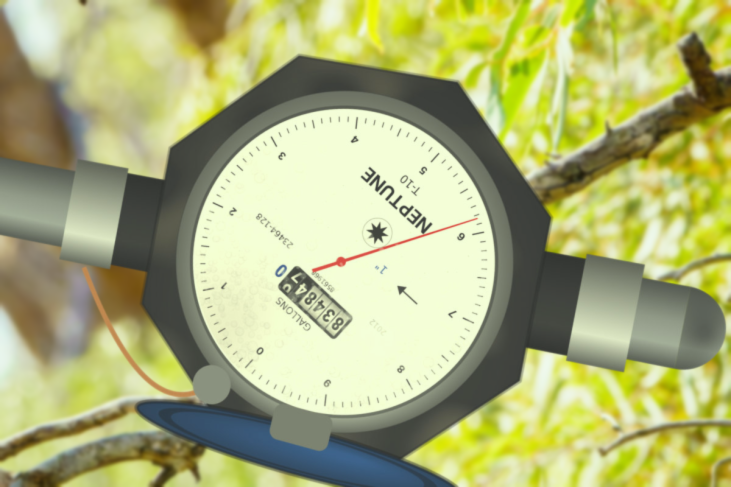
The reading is 8348465.8
